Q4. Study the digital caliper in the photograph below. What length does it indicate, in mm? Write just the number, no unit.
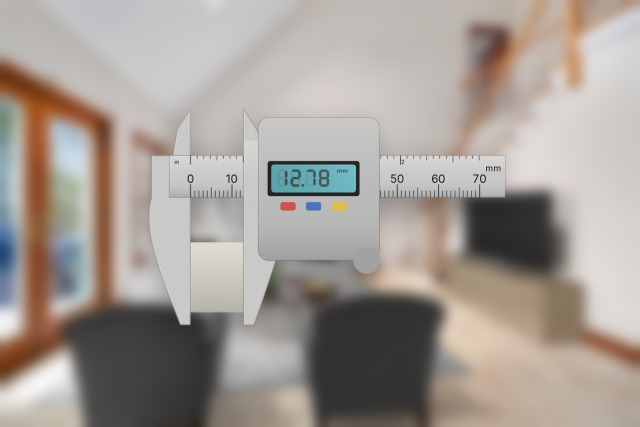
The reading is 12.78
